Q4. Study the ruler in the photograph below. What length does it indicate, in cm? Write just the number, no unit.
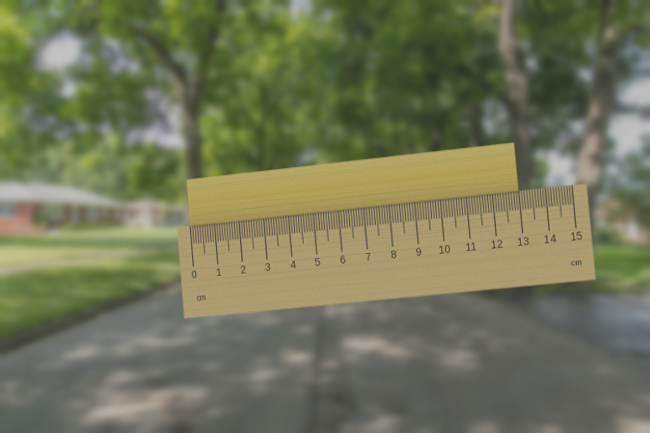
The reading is 13
